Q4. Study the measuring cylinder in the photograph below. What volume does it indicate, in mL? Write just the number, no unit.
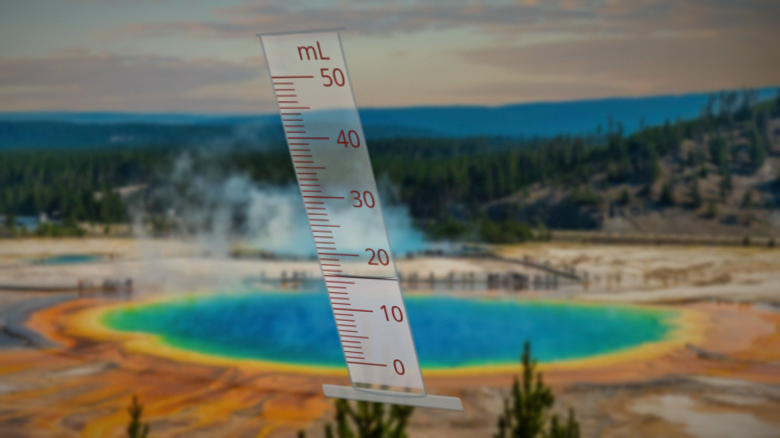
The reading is 16
